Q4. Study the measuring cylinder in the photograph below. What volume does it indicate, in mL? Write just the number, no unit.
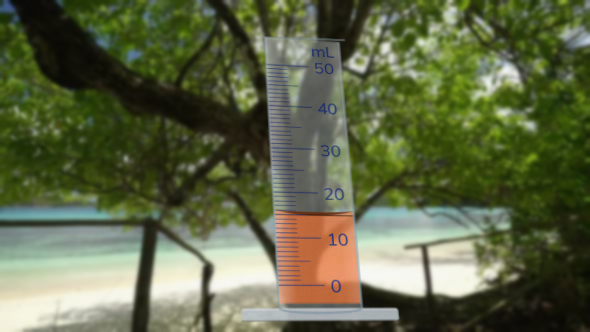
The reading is 15
